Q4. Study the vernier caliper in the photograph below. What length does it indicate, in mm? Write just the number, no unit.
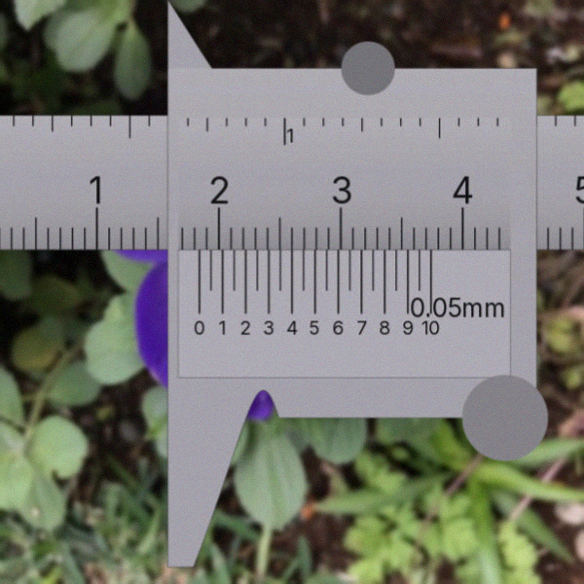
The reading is 18.4
